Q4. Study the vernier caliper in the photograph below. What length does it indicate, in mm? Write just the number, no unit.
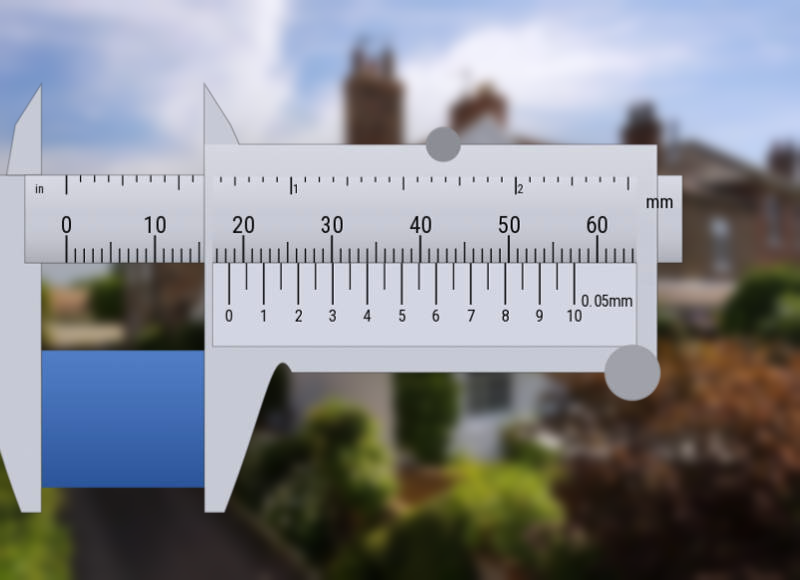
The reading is 18.4
